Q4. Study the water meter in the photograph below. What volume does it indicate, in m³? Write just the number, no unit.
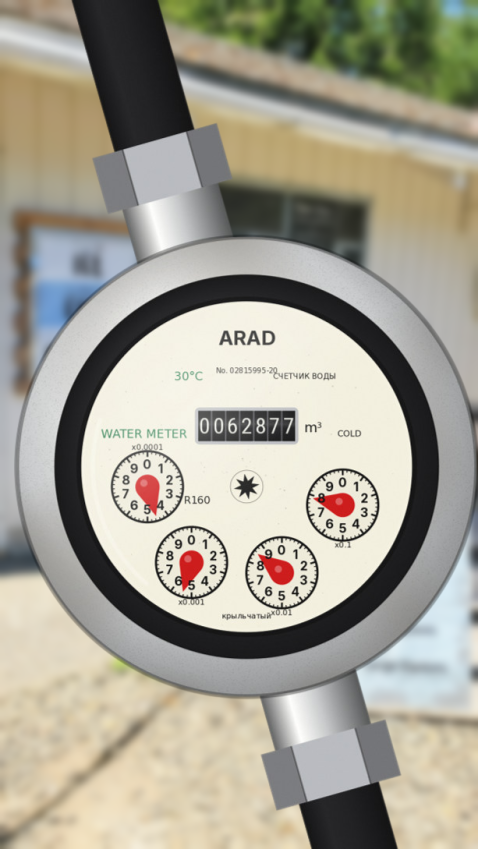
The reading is 62877.7854
